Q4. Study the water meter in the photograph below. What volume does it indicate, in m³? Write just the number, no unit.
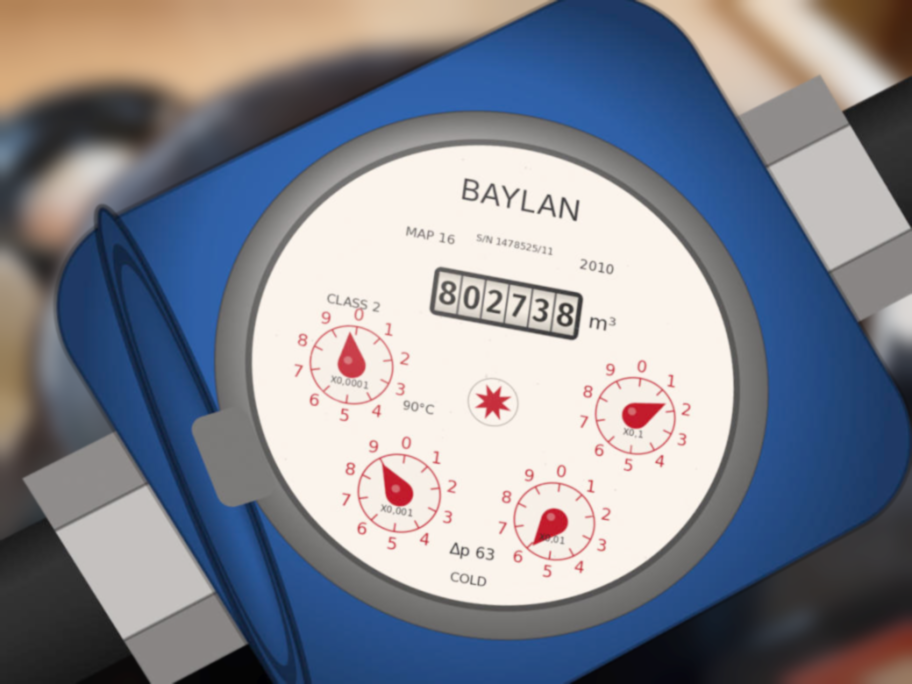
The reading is 802738.1589
